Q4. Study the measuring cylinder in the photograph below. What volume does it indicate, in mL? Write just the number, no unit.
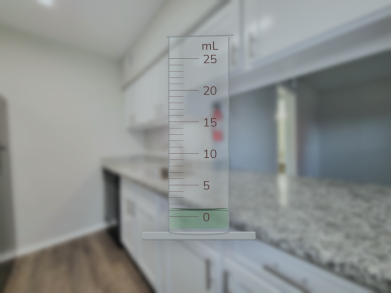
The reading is 1
